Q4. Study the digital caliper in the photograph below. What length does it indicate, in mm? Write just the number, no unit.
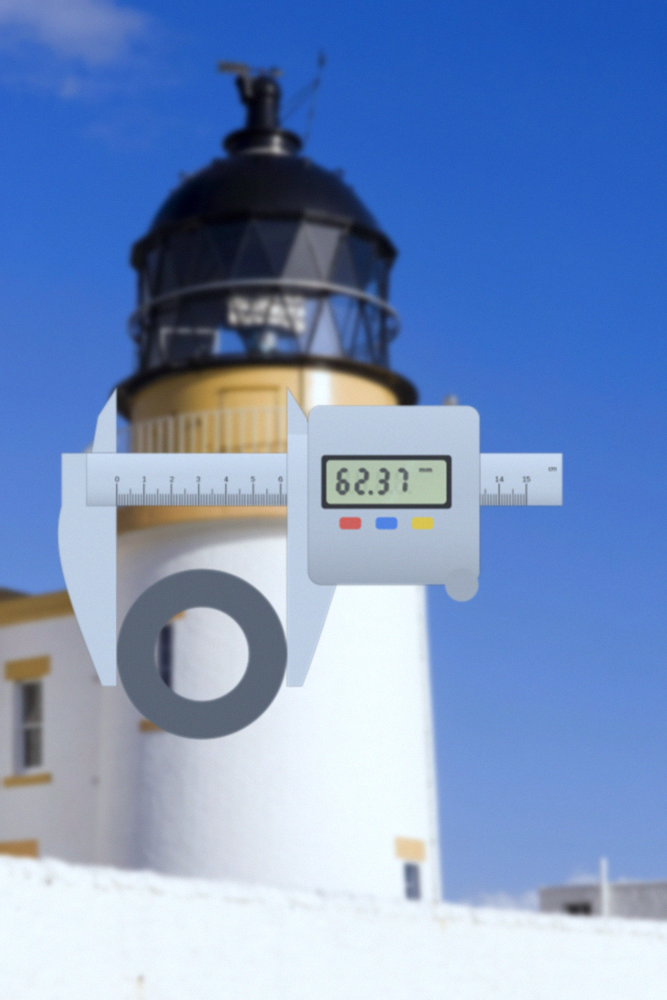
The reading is 62.37
